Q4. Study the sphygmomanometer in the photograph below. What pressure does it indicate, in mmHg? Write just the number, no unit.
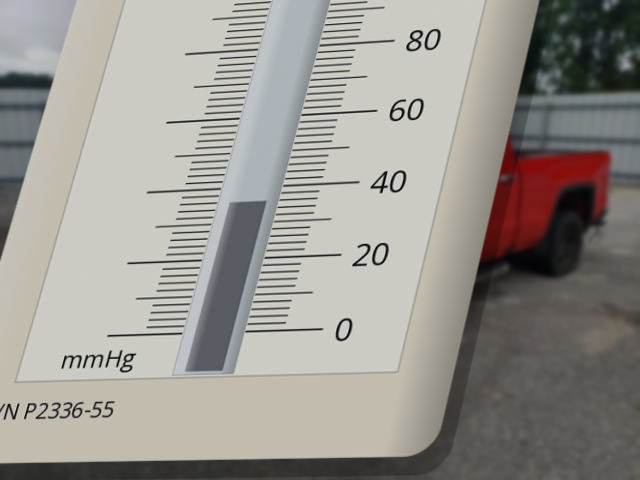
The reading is 36
